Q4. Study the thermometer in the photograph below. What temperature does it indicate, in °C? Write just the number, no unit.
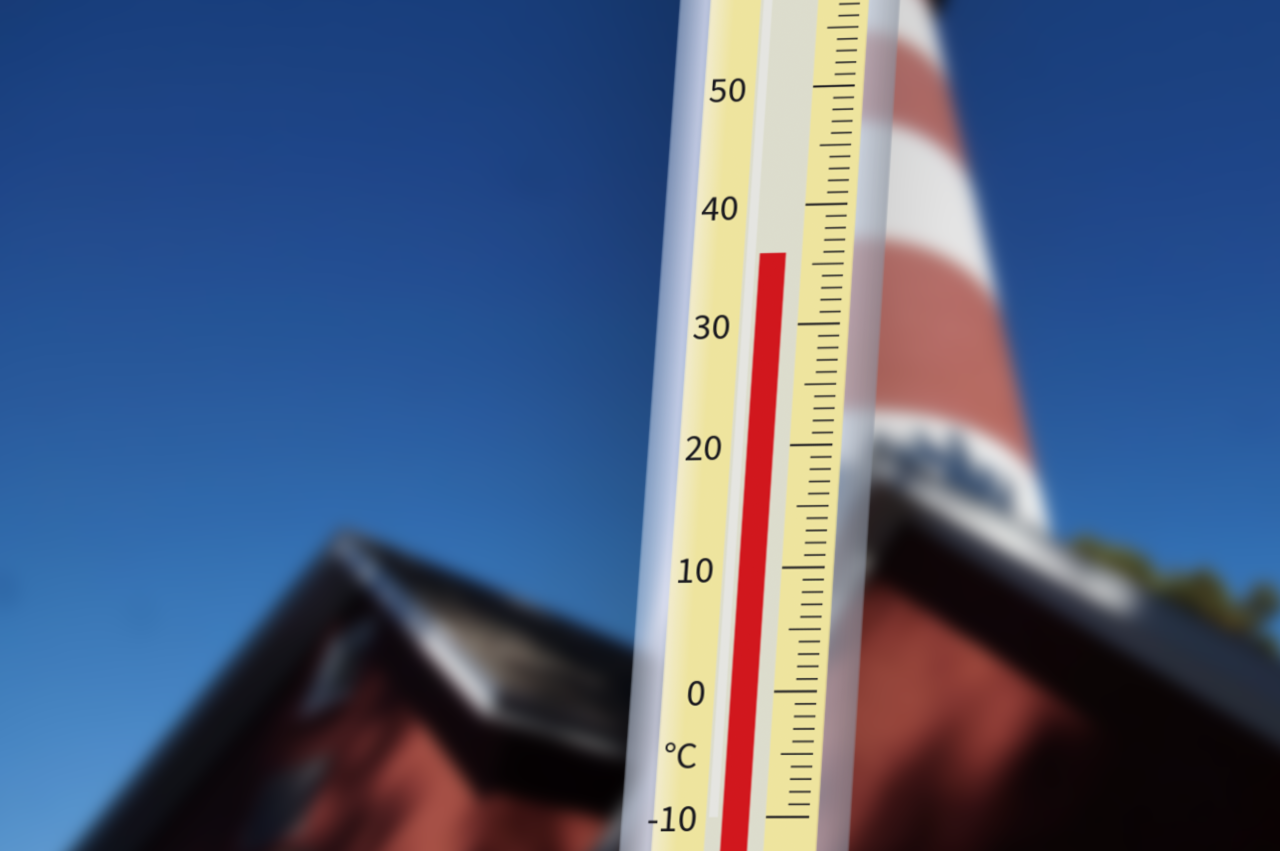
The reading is 36
